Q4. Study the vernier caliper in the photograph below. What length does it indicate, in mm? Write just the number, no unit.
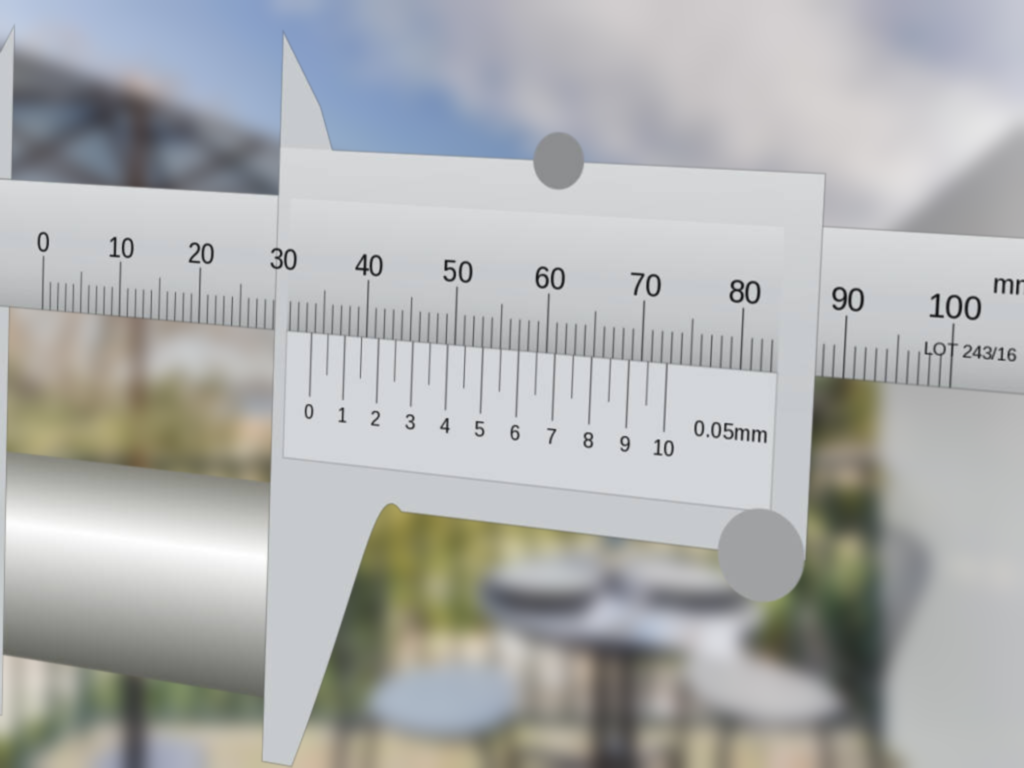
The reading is 33.6
